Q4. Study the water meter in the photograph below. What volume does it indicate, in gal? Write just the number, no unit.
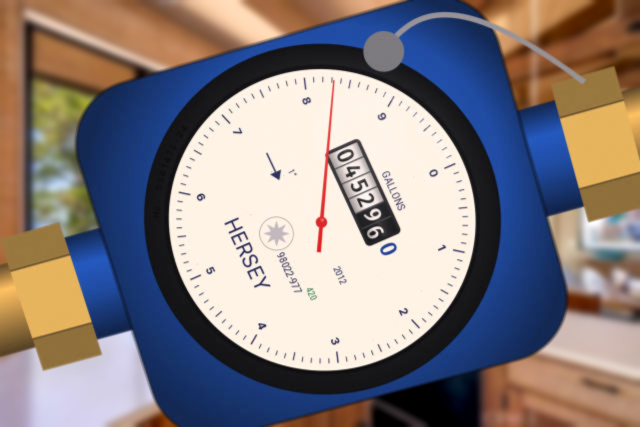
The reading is 452958.3
